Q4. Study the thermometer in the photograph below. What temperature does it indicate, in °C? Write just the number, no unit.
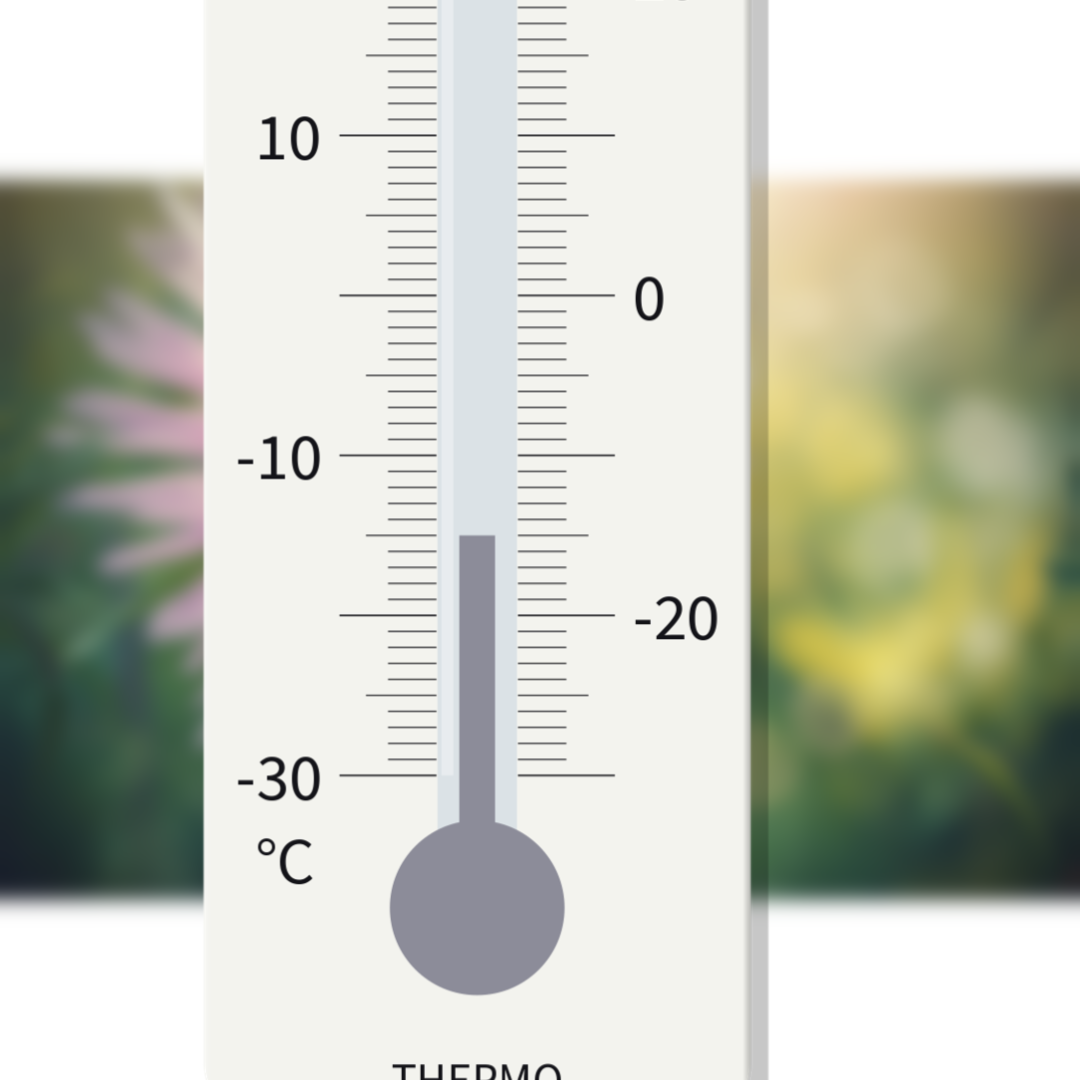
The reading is -15
